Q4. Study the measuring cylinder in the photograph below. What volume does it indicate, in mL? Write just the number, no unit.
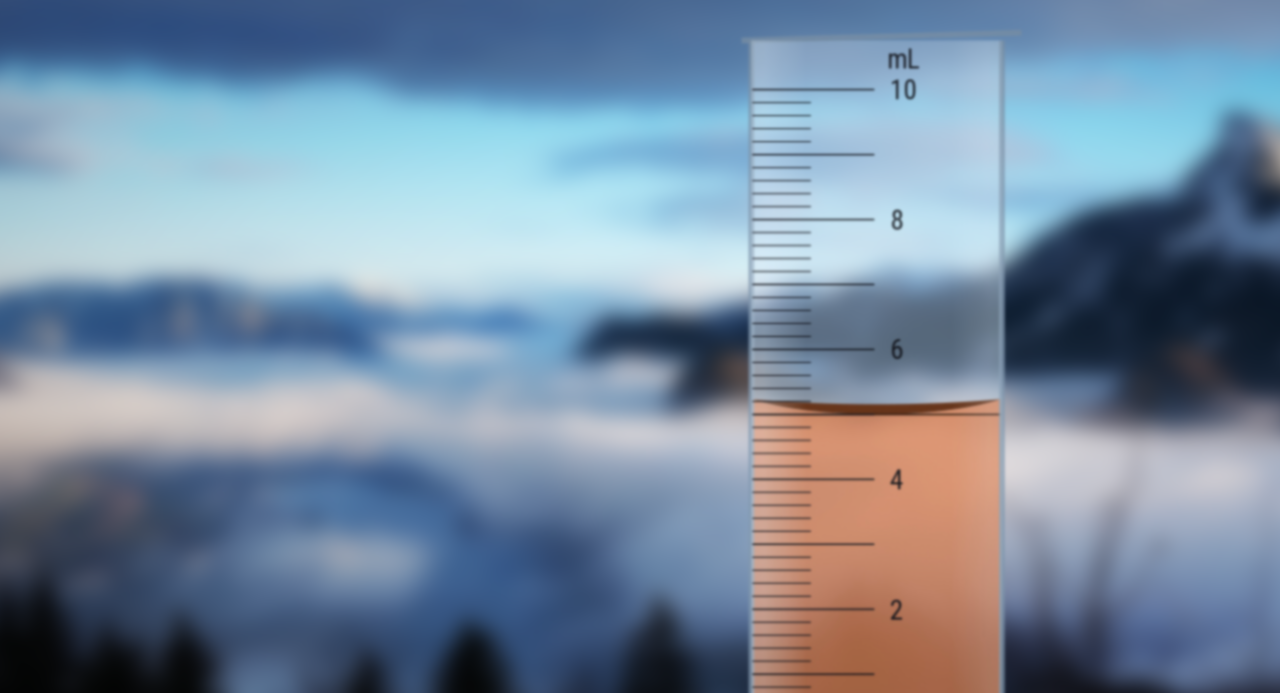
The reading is 5
